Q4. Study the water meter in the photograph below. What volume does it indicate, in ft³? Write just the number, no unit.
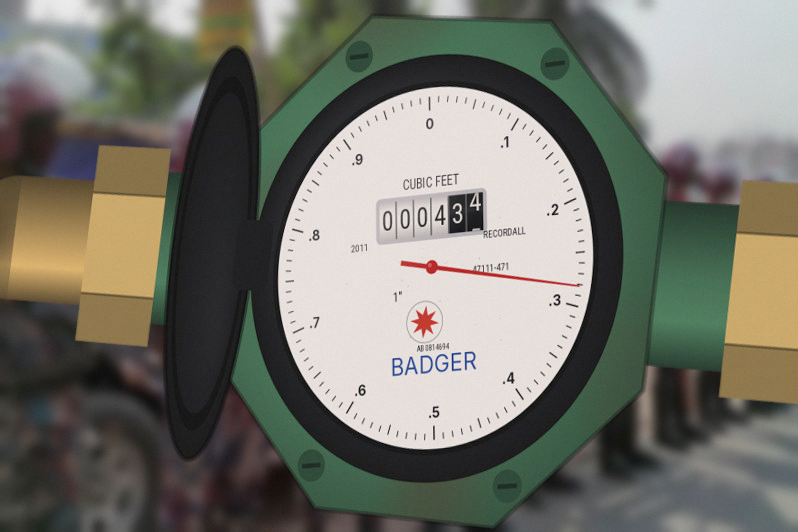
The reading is 434.28
